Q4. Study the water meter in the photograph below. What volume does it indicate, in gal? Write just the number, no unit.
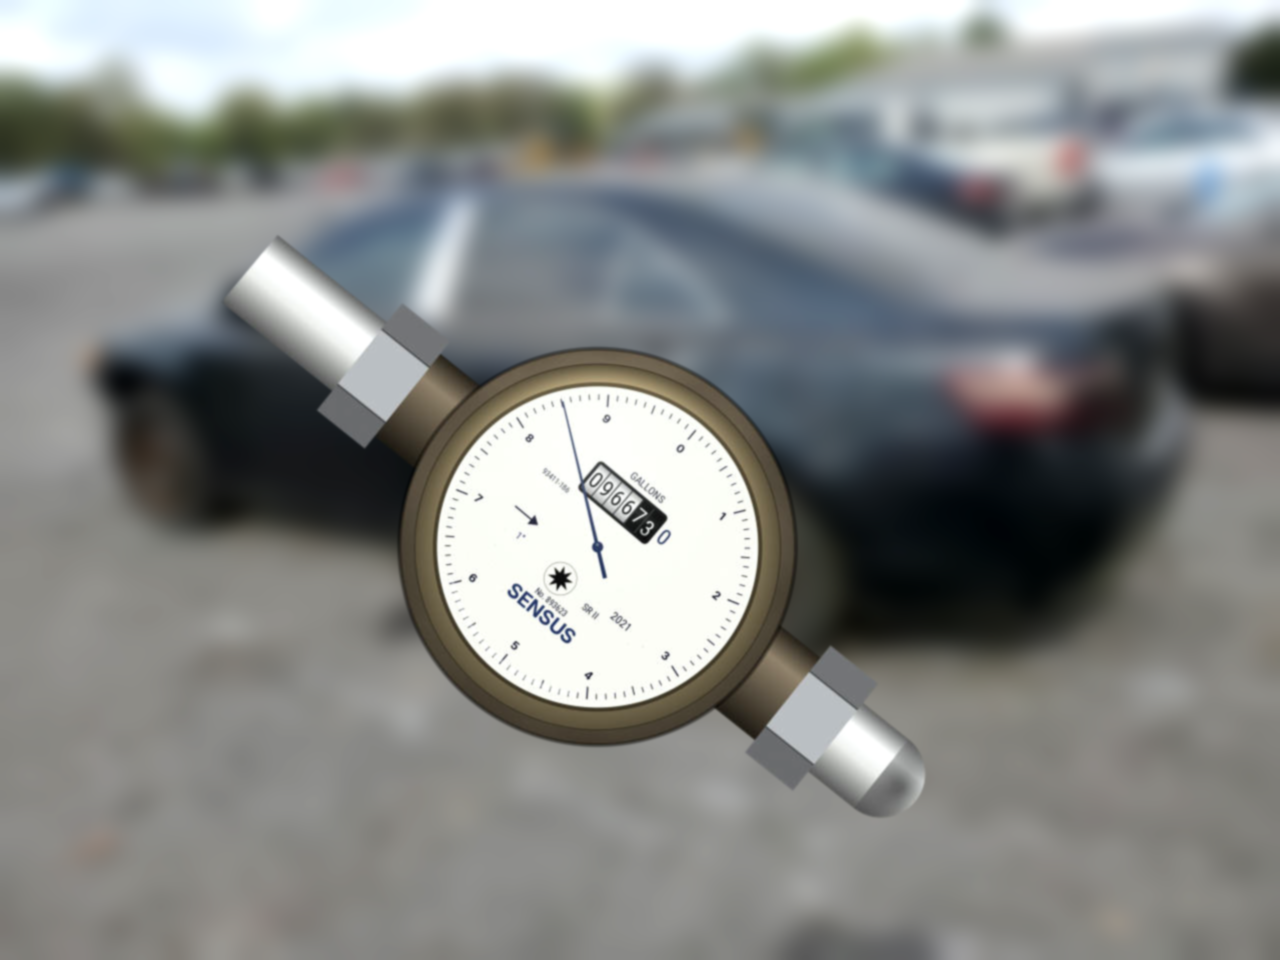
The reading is 966728.5
